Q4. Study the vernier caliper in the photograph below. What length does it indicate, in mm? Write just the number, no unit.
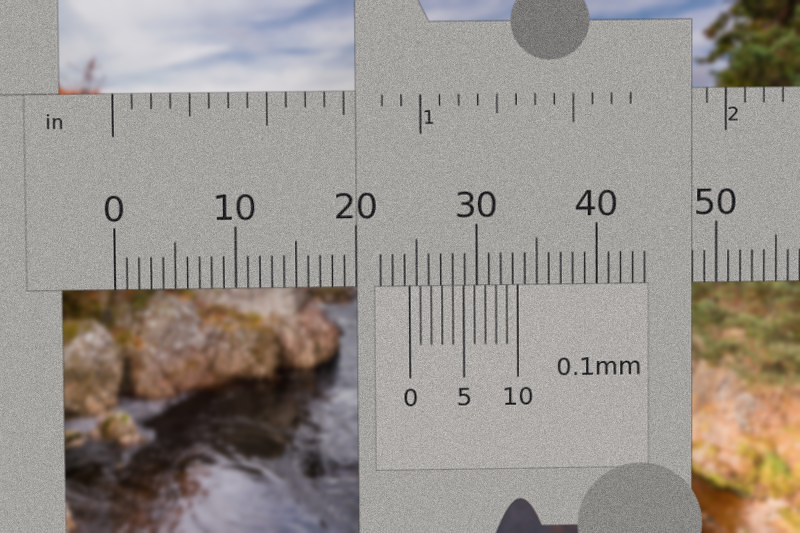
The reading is 24.4
